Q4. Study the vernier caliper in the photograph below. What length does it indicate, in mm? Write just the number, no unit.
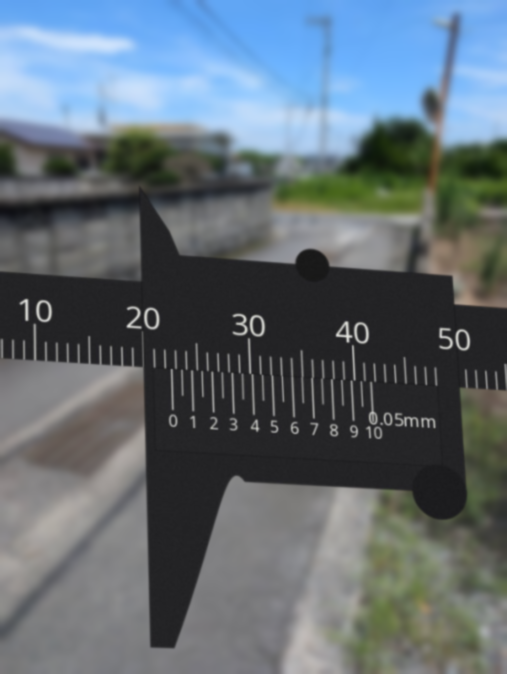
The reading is 22.6
